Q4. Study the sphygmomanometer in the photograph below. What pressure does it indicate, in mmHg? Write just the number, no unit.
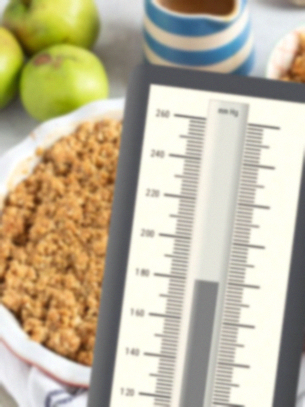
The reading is 180
